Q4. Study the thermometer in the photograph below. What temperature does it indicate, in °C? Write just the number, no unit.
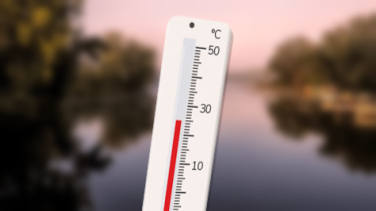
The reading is 25
